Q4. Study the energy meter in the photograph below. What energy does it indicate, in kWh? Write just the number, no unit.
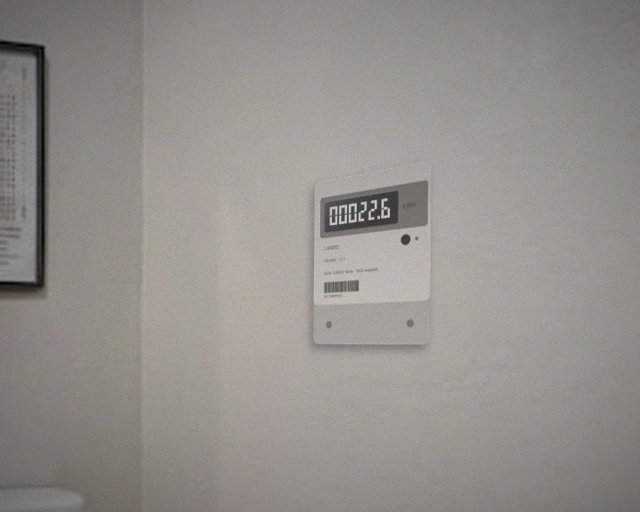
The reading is 22.6
